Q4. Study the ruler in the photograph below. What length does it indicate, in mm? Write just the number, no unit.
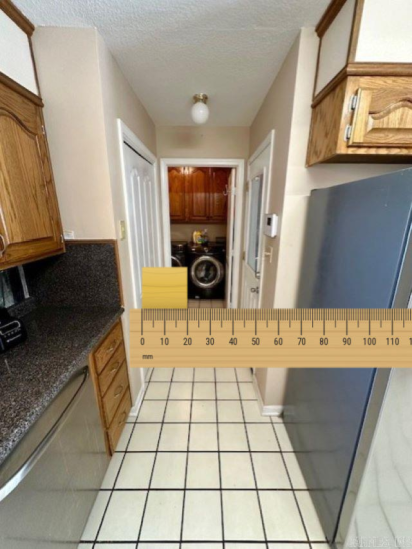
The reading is 20
